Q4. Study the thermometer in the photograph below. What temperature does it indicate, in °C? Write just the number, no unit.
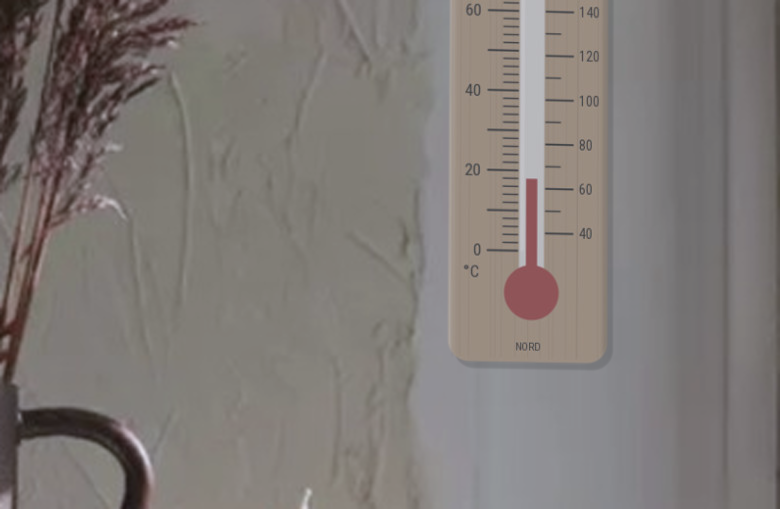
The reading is 18
